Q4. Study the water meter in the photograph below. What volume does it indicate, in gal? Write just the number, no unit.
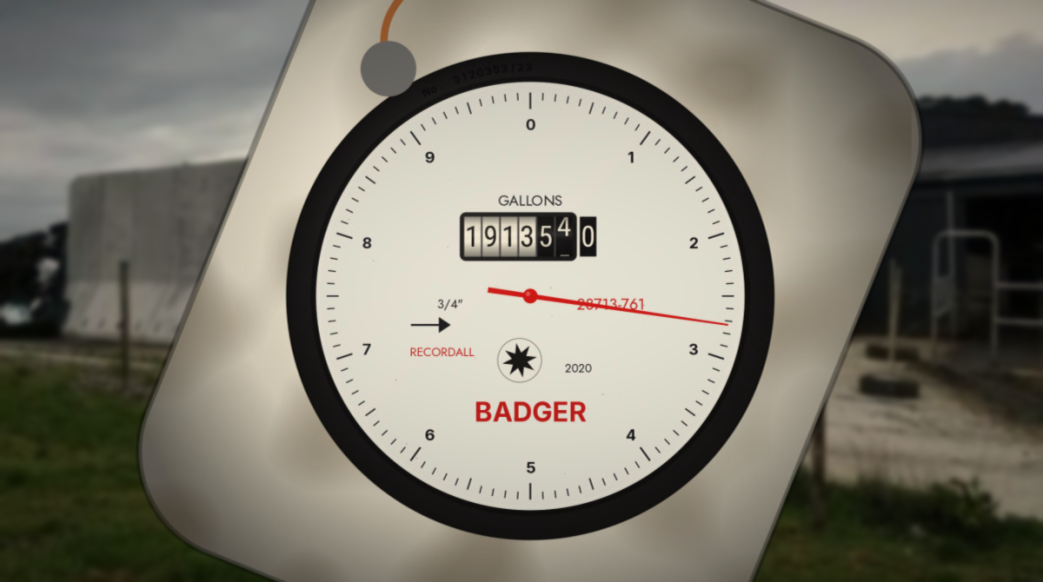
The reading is 1913542.7
